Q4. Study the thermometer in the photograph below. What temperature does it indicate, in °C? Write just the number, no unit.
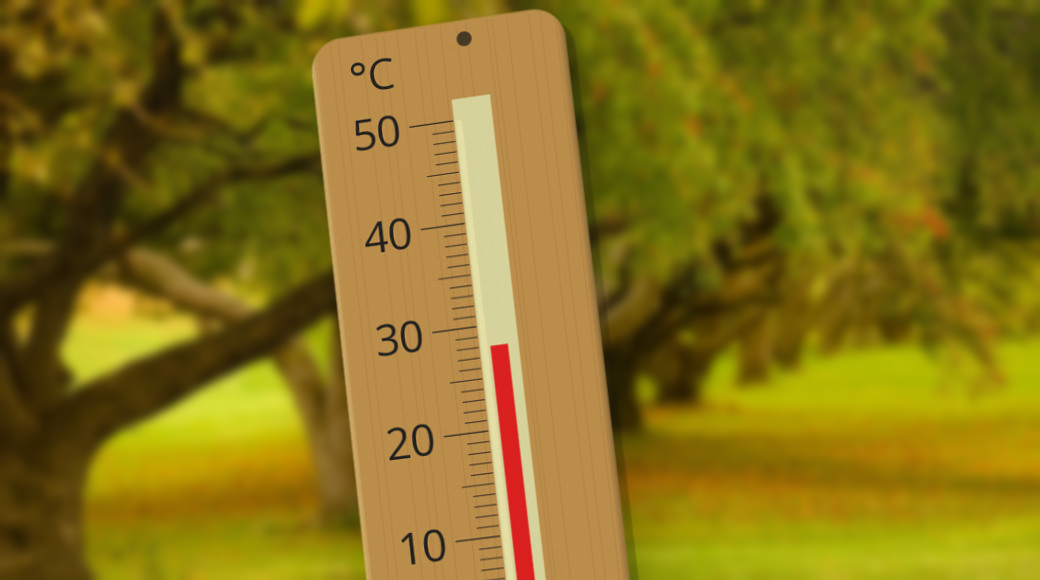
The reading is 28
